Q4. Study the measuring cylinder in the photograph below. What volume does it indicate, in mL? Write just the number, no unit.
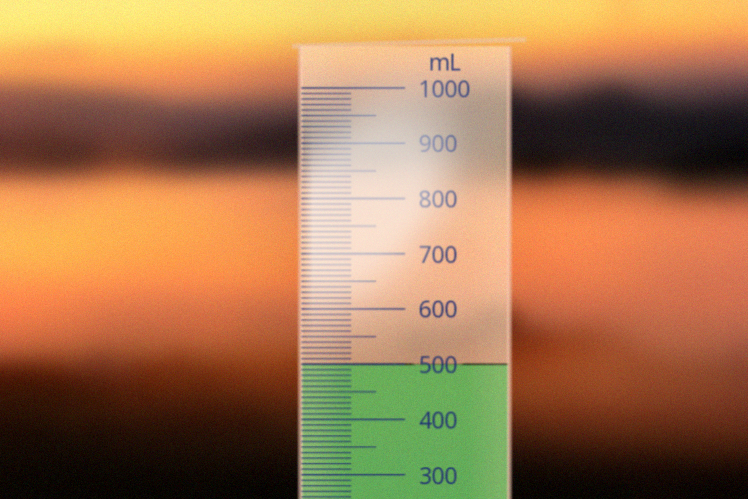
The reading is 500
